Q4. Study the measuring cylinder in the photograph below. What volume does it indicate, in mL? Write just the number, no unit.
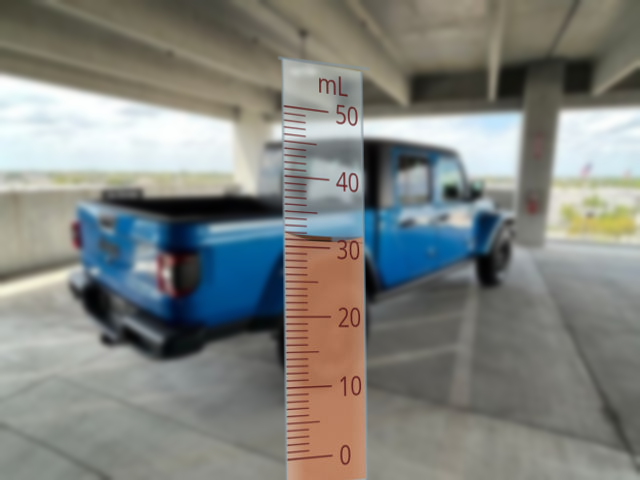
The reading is 31
